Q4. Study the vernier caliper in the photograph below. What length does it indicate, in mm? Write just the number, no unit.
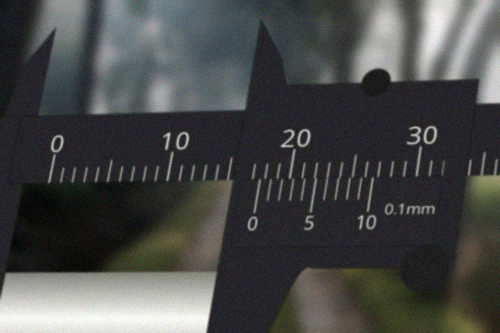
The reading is 17.6
